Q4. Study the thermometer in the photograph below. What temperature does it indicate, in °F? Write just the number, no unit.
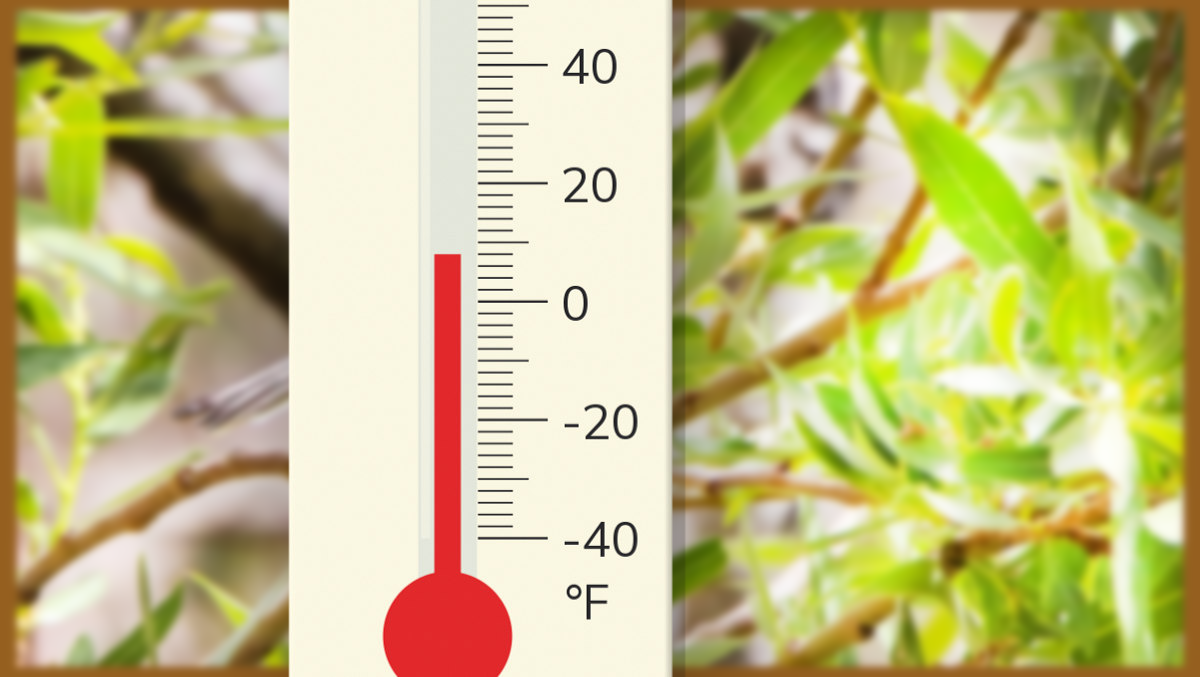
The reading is 8
